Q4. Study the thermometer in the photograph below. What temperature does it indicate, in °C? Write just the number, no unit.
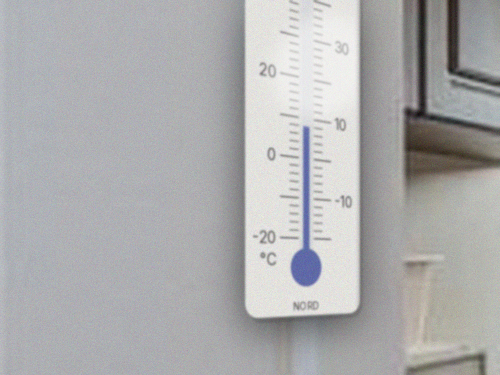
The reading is 8
